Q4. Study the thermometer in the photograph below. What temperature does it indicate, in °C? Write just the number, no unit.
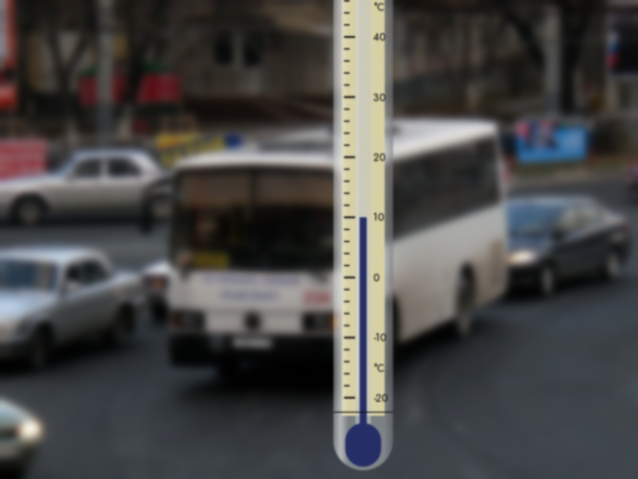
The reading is 10
